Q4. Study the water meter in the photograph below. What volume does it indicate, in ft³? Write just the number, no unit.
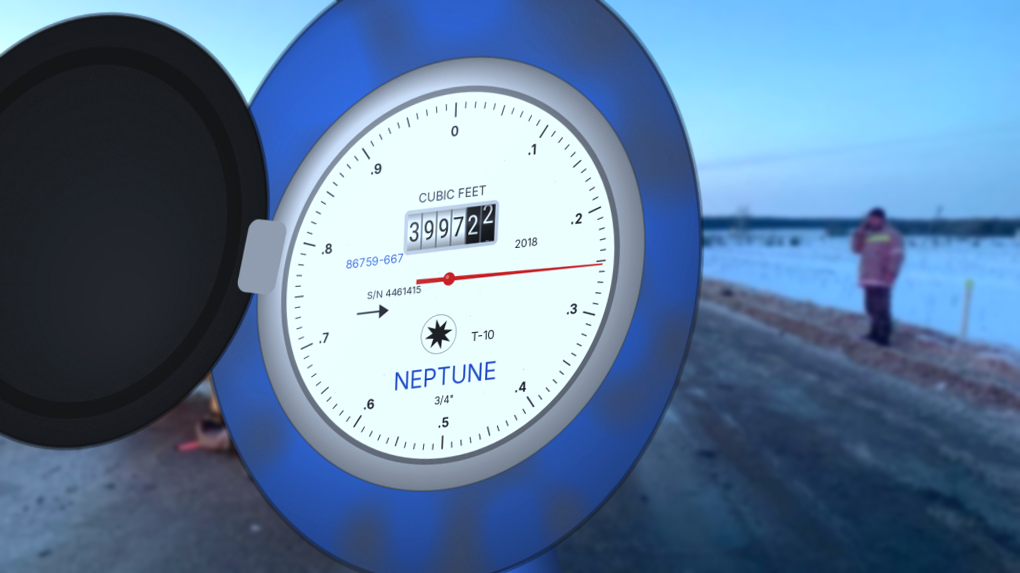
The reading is 399722.25
